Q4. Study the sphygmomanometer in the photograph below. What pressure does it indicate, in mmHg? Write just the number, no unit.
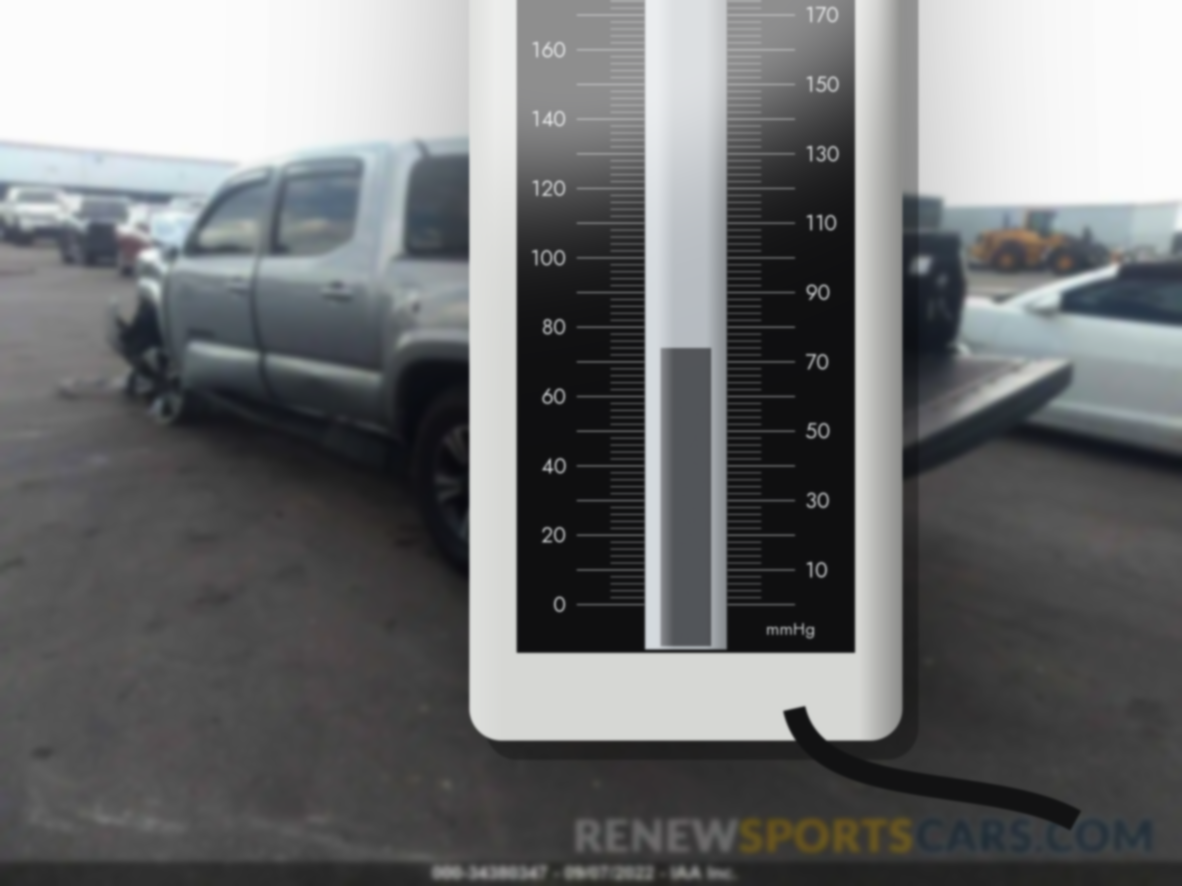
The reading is 74
